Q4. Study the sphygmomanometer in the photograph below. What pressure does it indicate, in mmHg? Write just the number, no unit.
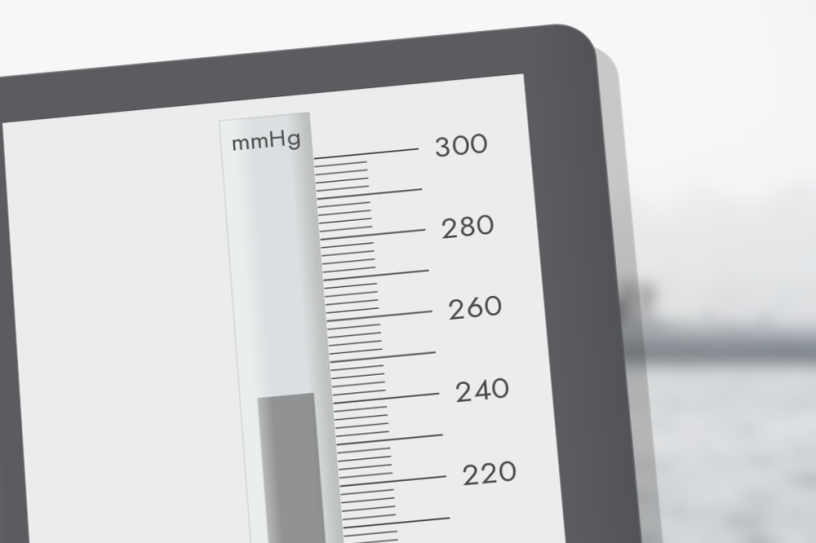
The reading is 243
